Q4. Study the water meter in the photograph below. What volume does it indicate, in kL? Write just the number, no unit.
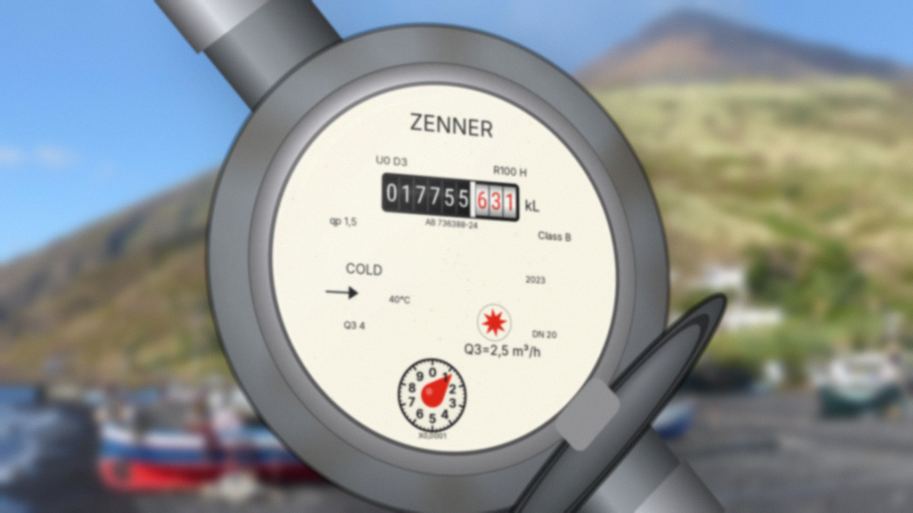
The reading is 17755.6311
